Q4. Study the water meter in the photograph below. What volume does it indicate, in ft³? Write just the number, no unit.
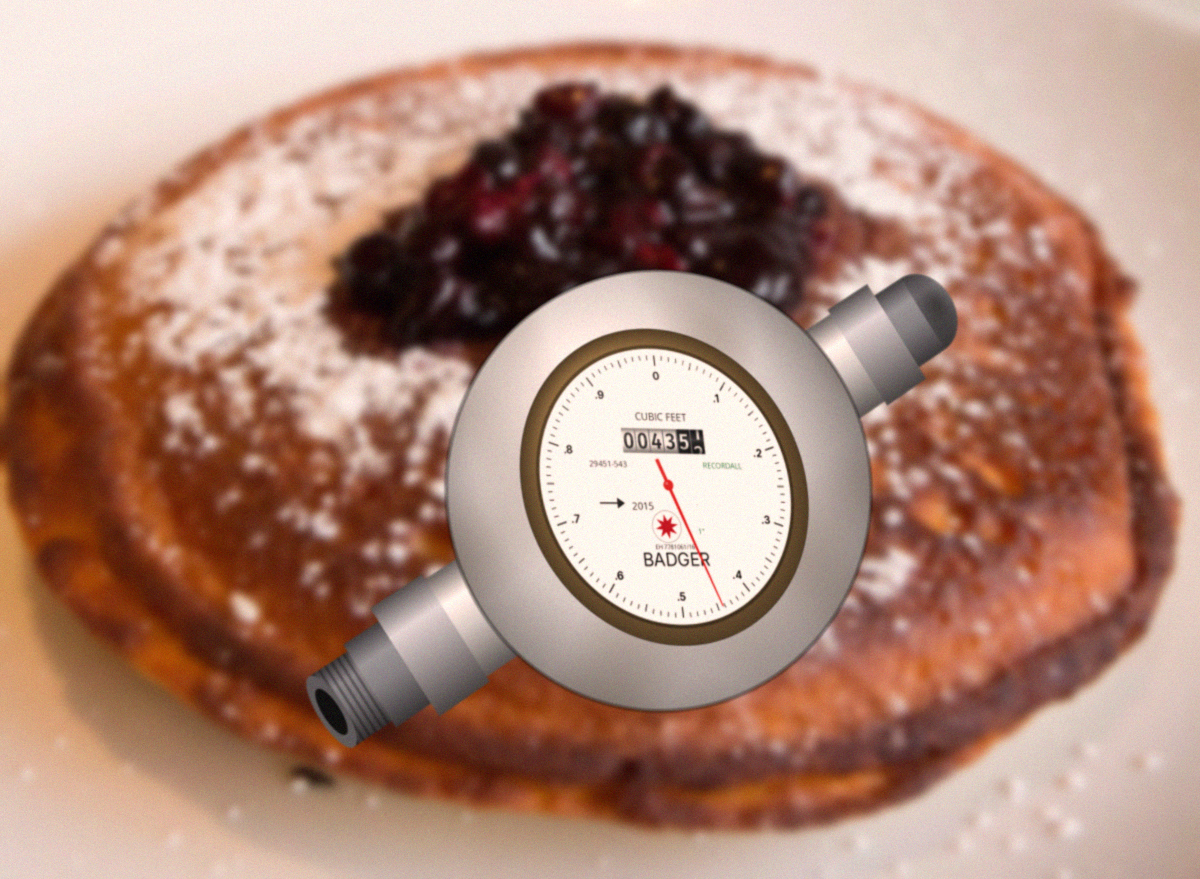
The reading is 4351.44
